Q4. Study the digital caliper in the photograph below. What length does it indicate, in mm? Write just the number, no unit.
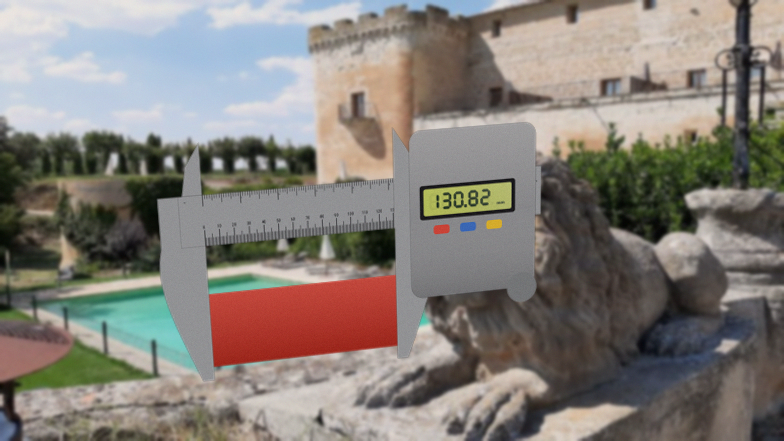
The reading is 130.82
